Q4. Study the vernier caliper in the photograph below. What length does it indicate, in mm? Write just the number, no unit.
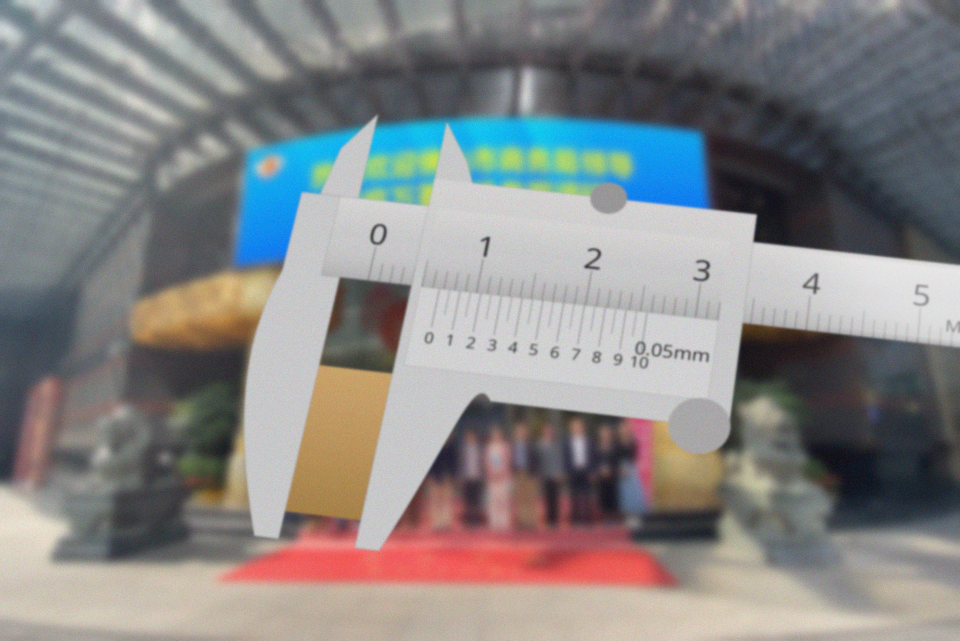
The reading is 6.6
